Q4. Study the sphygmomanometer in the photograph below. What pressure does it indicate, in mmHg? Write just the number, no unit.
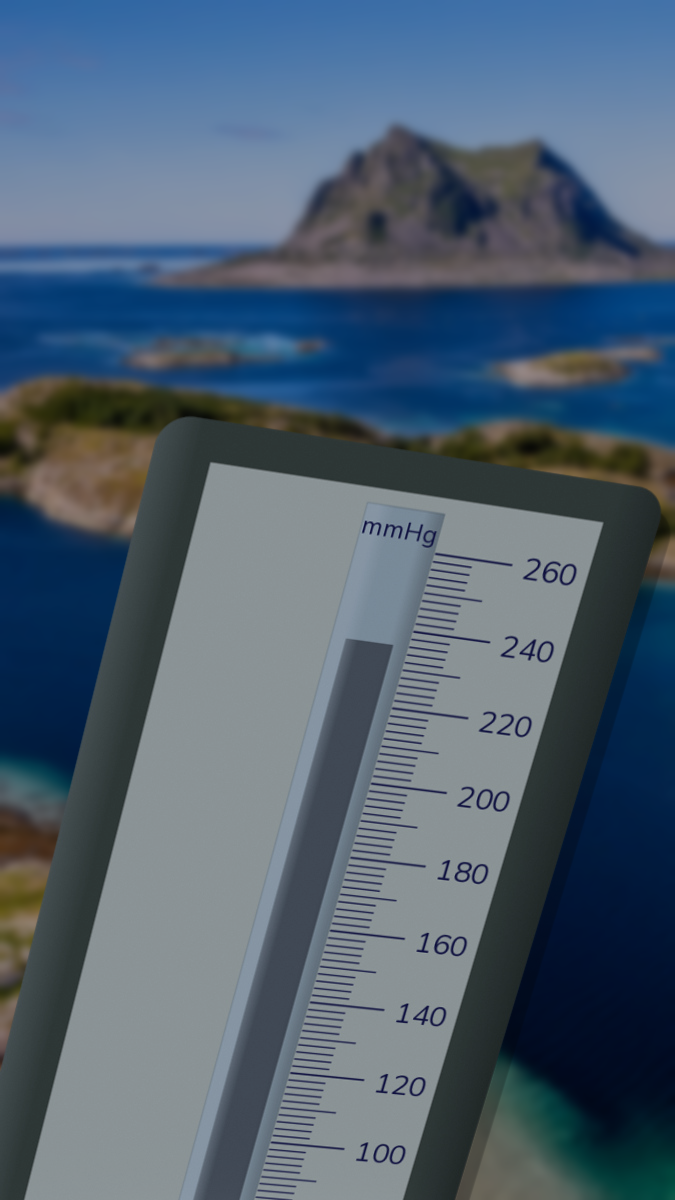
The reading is 236
